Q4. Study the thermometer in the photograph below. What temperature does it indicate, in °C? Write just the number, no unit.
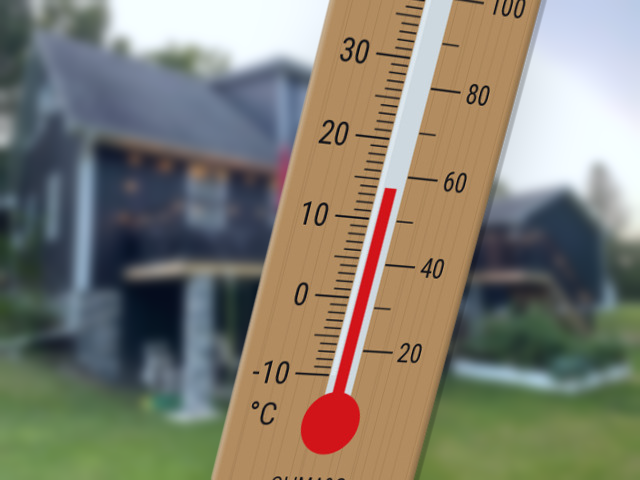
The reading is 14
